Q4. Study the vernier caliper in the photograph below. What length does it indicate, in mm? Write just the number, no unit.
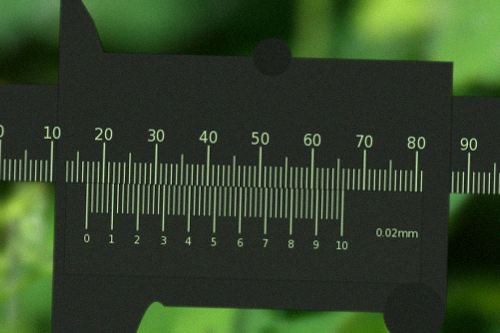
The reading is 17.0
